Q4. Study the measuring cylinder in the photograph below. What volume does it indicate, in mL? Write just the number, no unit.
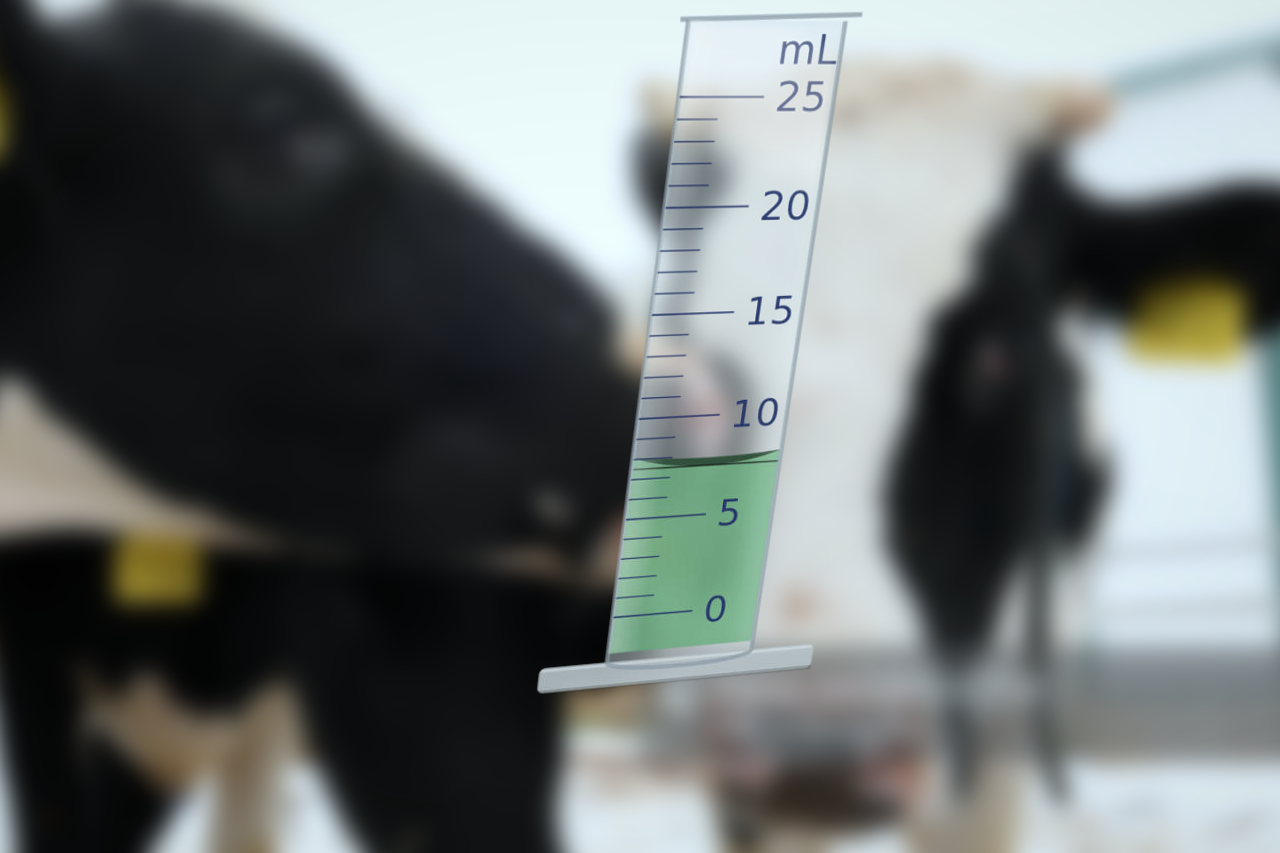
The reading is 7.5
